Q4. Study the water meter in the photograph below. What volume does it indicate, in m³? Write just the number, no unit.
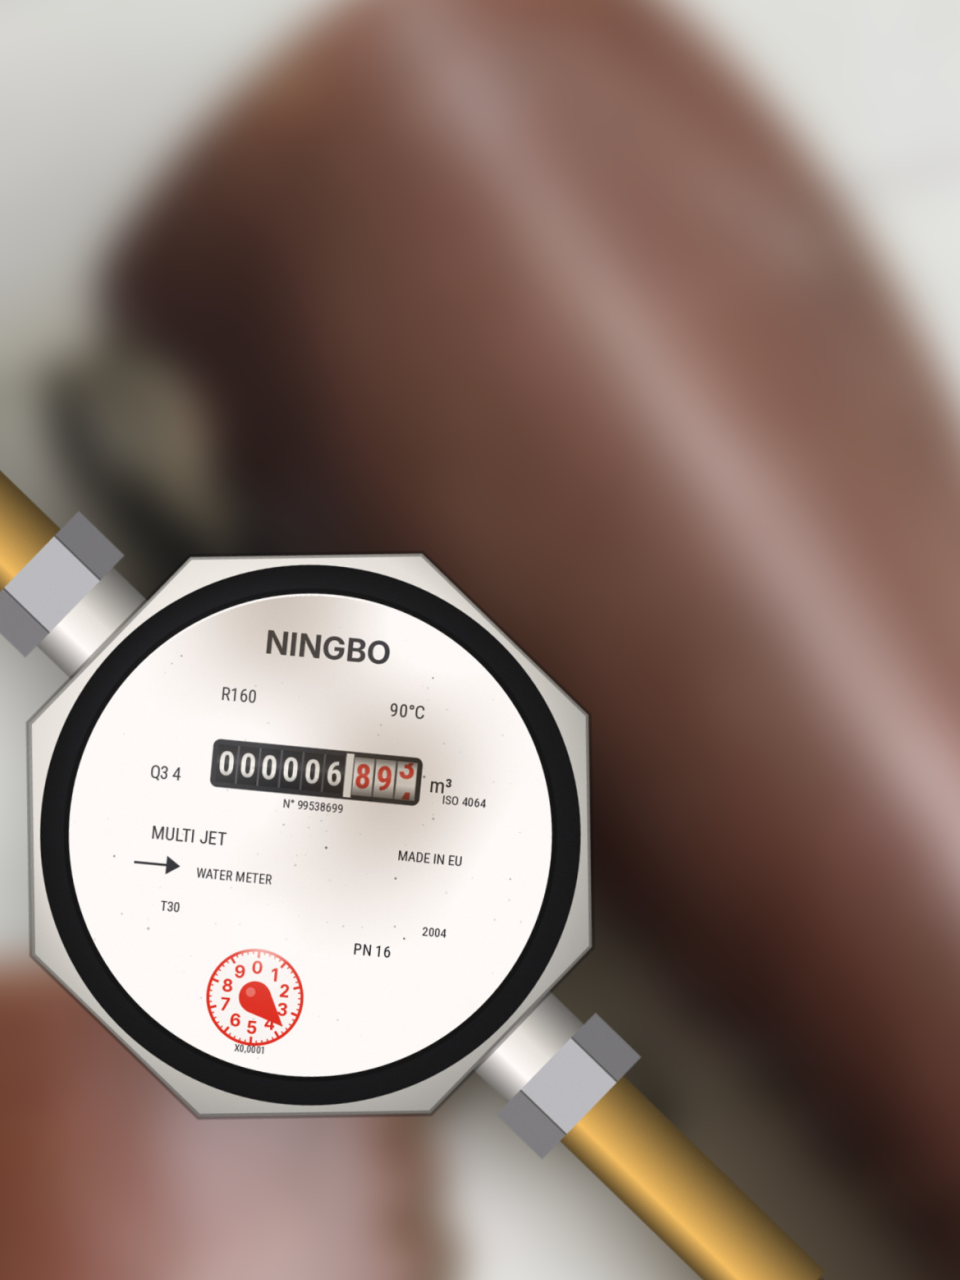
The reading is 6.8933
